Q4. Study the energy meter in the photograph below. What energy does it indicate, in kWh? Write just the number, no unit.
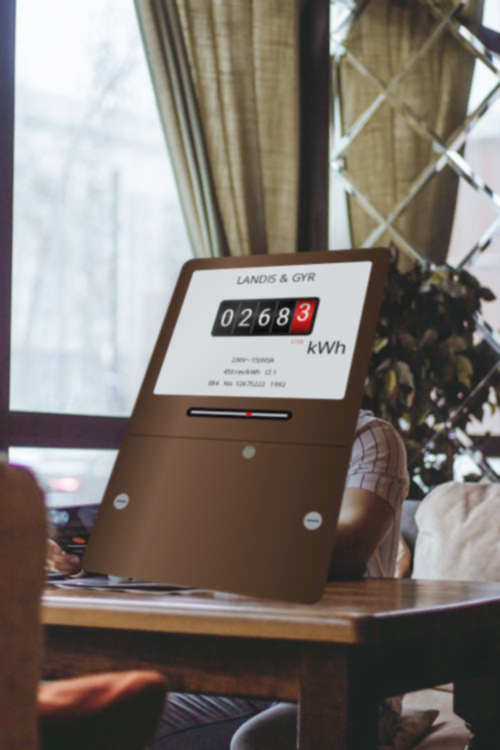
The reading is 268.3
